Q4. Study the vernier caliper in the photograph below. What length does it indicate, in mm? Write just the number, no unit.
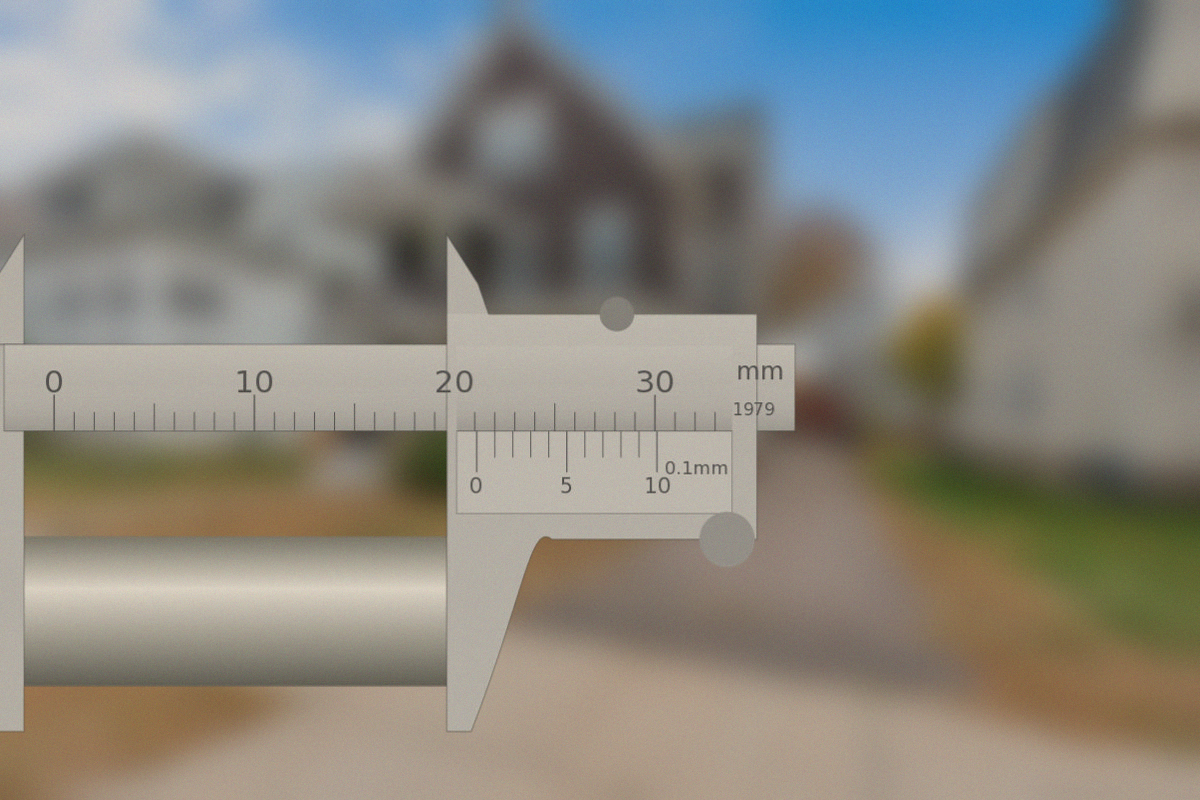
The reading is 21.1
